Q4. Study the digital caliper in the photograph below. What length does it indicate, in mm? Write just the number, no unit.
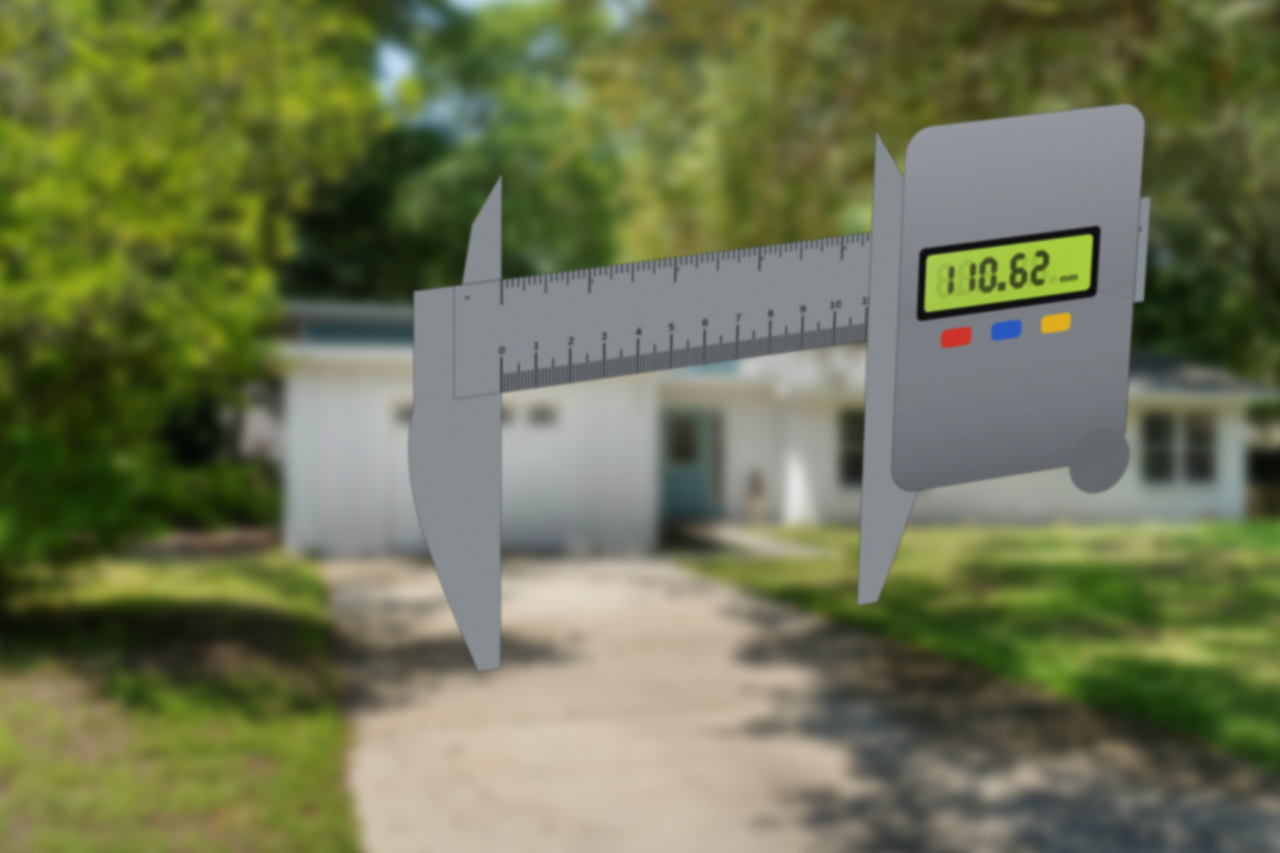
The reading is 110.62
